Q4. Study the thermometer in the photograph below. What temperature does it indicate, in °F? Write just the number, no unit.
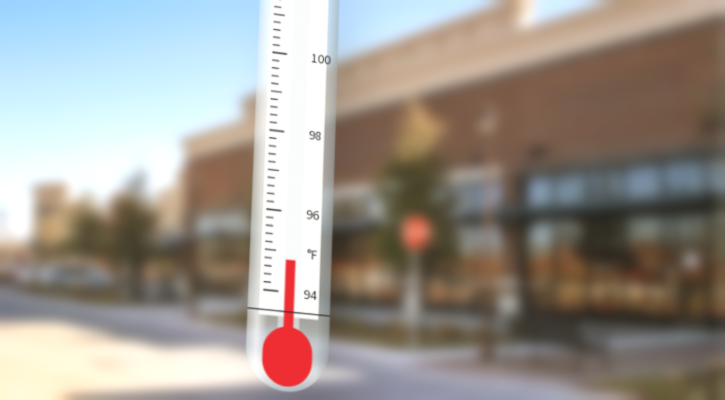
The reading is 94.8
